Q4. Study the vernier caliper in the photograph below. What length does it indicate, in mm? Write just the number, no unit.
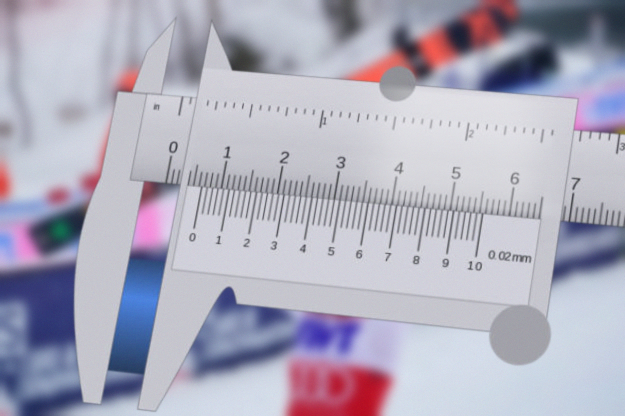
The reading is 6.5
